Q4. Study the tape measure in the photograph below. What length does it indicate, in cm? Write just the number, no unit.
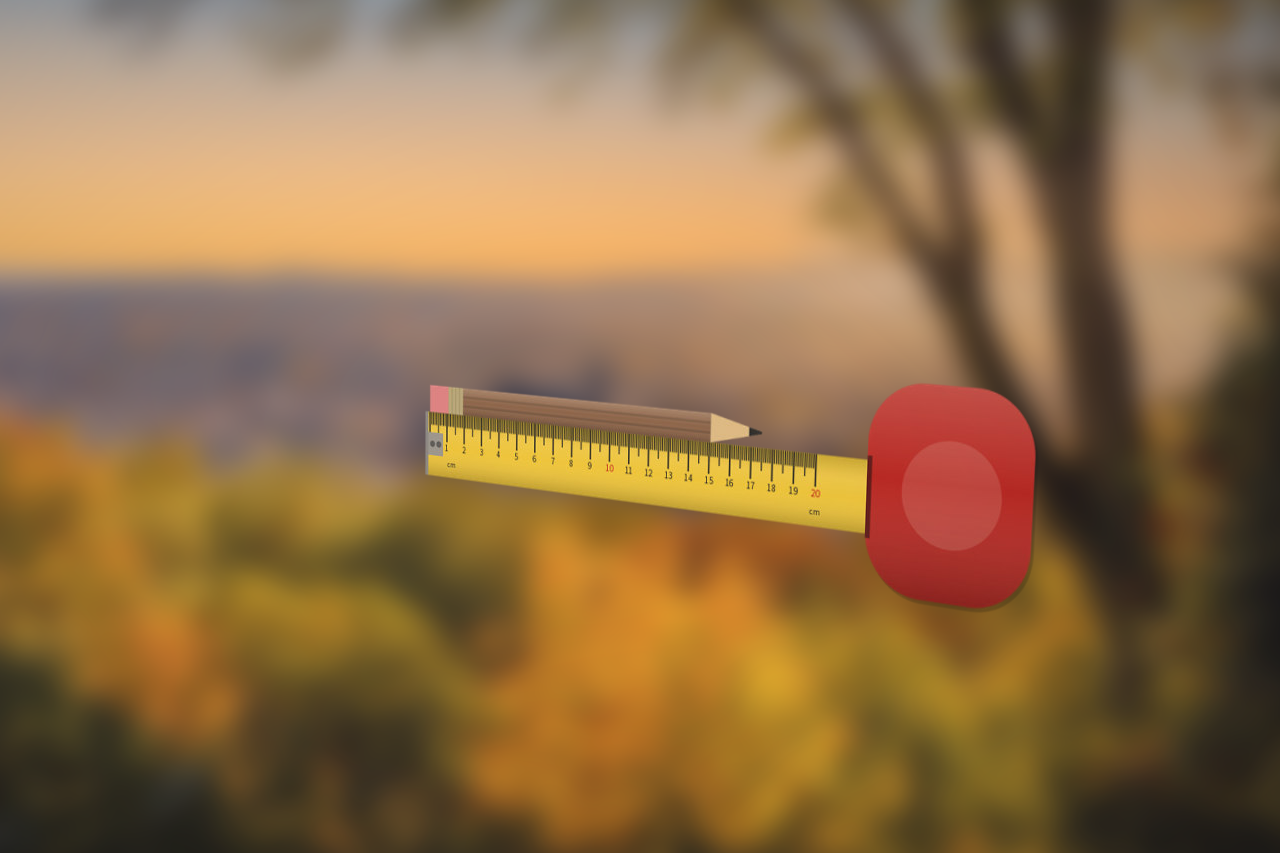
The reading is 17.5
